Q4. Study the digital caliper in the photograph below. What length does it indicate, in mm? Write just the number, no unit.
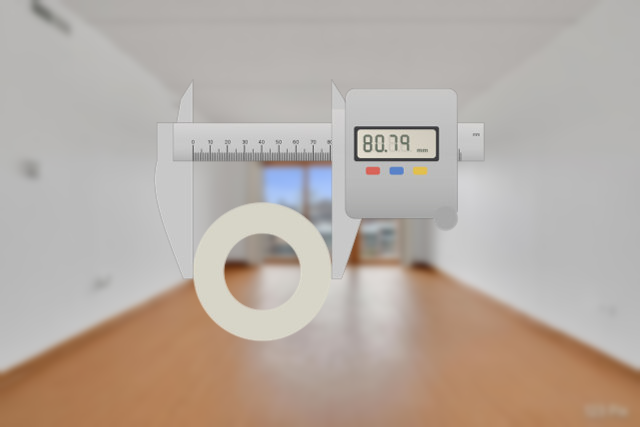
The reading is 80.79
